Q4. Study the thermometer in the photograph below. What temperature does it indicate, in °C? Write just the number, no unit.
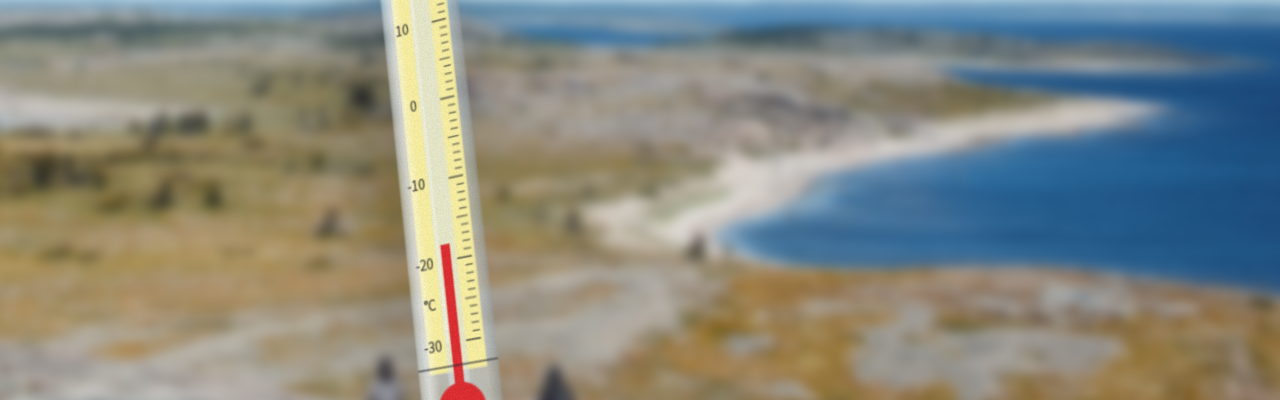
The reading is -18
